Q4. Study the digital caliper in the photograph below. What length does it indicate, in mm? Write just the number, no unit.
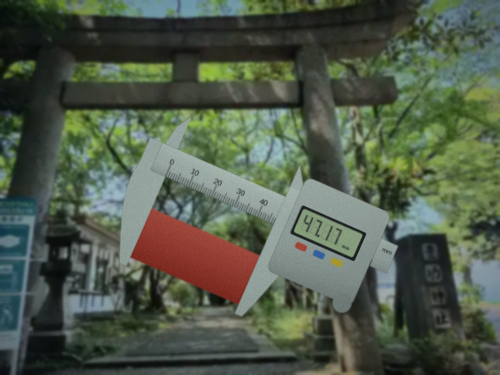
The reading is 47.17
